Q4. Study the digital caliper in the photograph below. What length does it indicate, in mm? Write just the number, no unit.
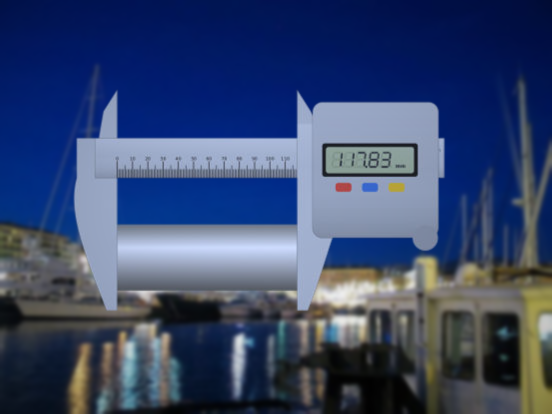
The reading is 117.83
